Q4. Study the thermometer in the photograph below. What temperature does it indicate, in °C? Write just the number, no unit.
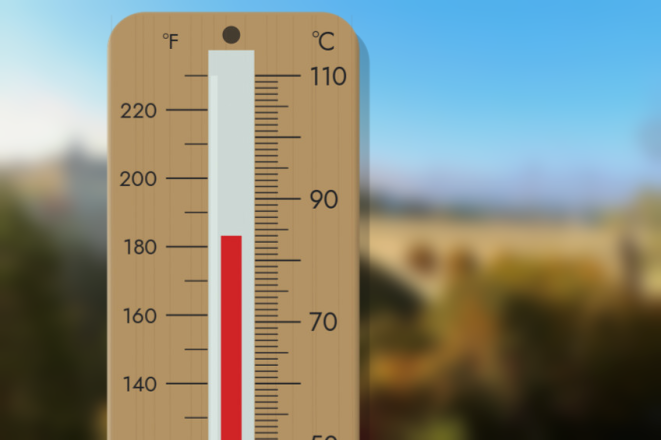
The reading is 84
